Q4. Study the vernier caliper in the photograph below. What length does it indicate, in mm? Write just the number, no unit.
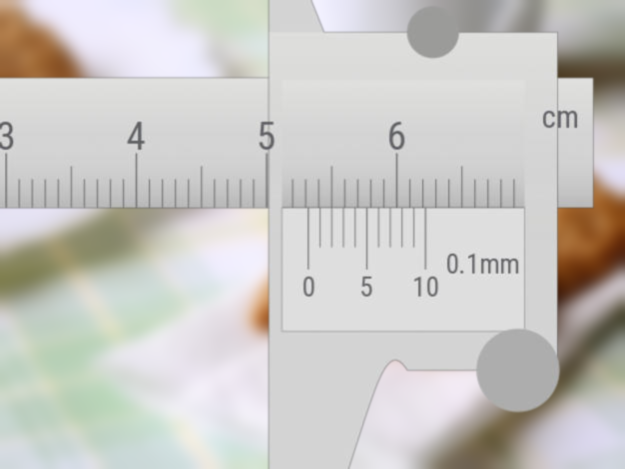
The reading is 53.2
